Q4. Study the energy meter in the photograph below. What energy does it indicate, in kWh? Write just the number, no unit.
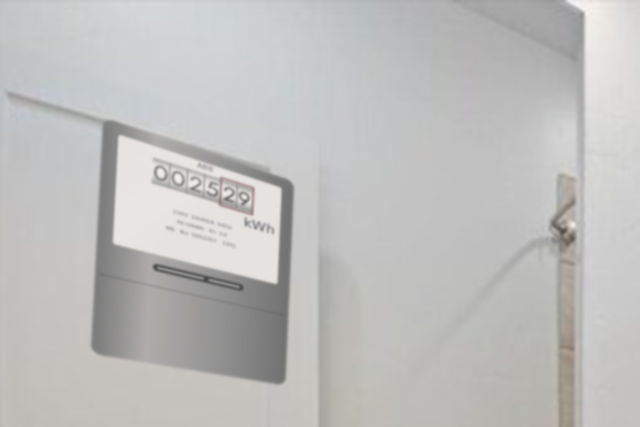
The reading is 25.29
